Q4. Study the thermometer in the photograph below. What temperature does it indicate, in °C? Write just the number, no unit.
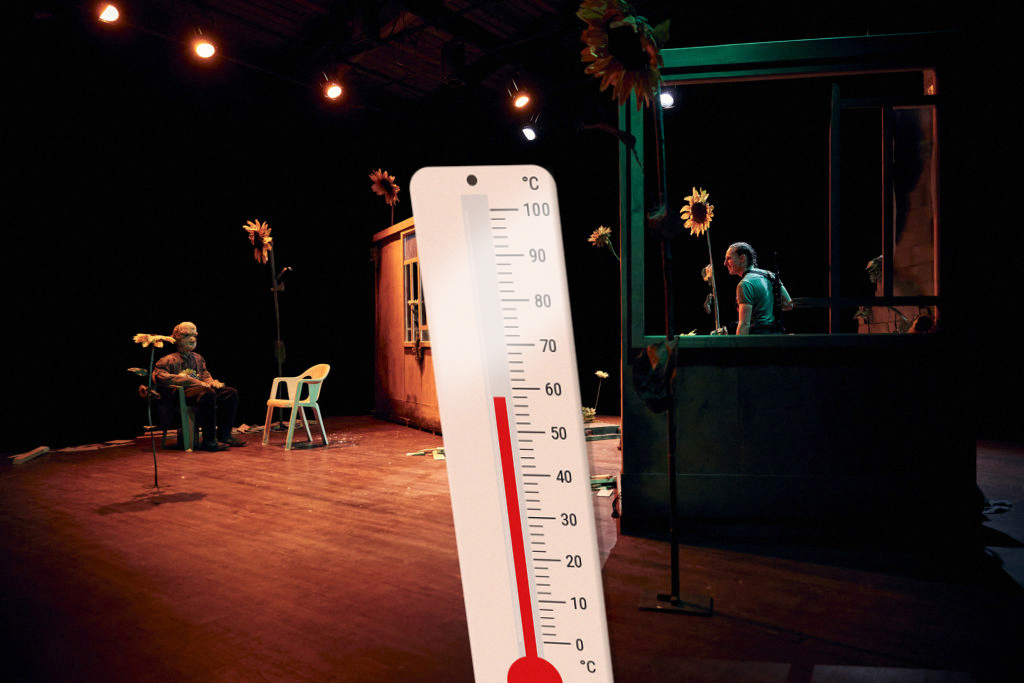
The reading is 58
